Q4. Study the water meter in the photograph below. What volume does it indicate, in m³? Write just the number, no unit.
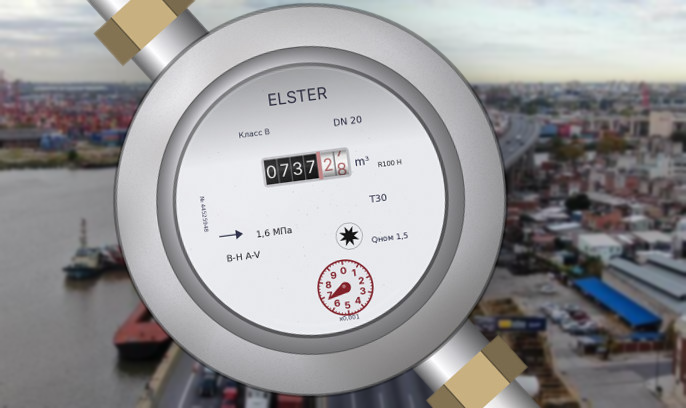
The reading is 737.276
